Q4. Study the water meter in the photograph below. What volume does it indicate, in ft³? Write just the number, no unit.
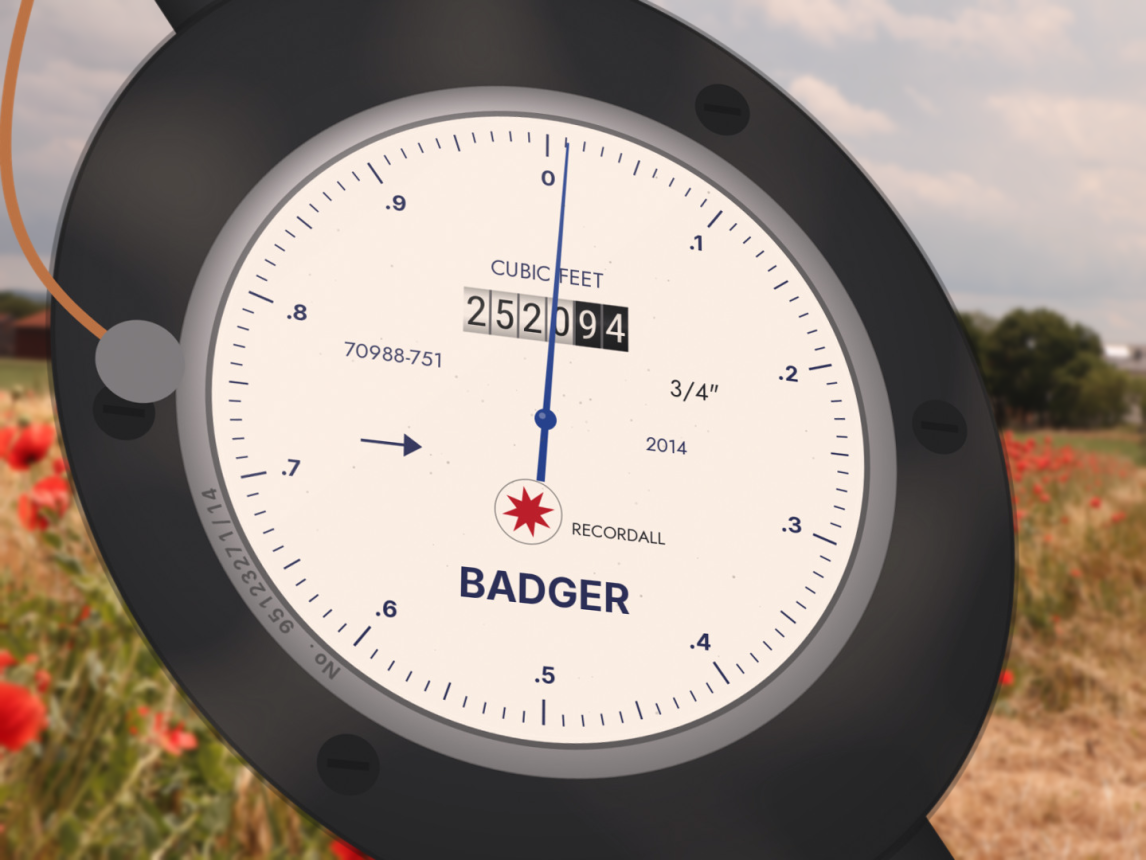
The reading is 252094.01
